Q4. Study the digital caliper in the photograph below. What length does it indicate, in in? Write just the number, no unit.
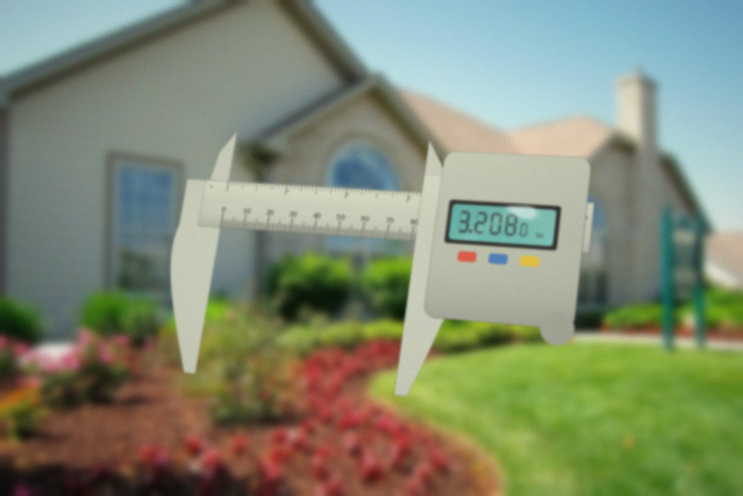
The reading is 3.2080
